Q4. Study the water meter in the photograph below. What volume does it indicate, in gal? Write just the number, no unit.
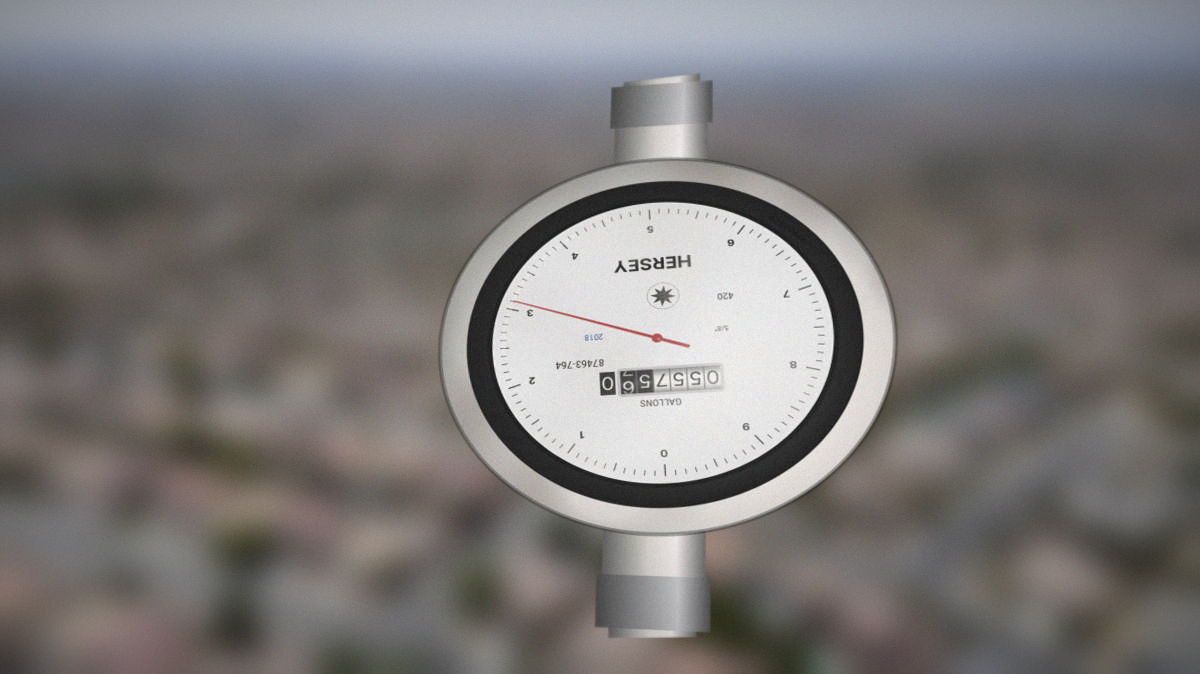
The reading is 557563.1
